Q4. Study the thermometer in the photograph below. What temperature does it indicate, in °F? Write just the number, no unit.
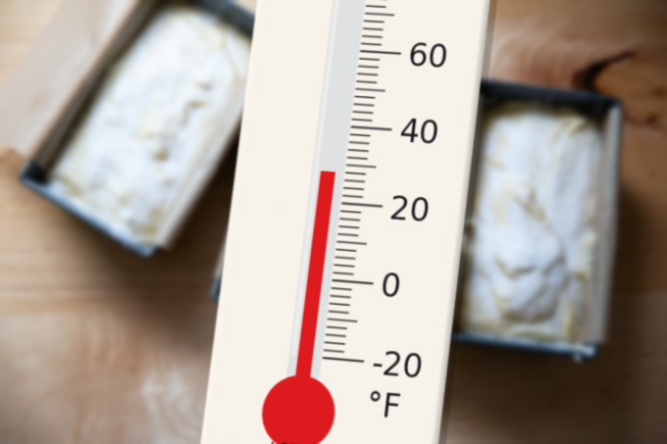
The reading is 28
